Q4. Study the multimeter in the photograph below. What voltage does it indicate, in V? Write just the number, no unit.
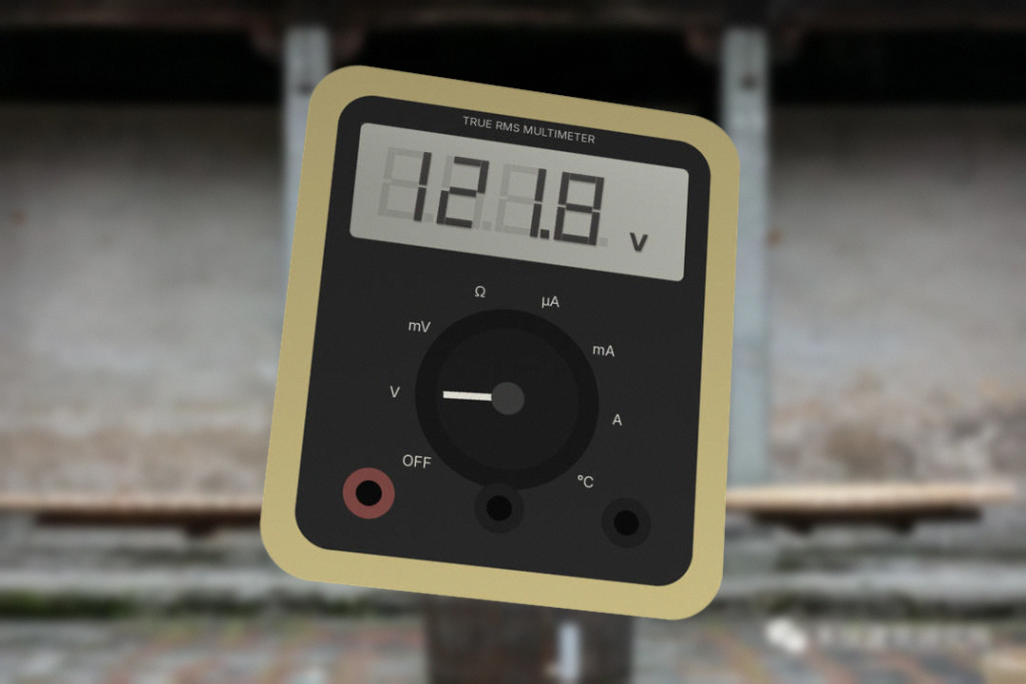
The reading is 121.8
